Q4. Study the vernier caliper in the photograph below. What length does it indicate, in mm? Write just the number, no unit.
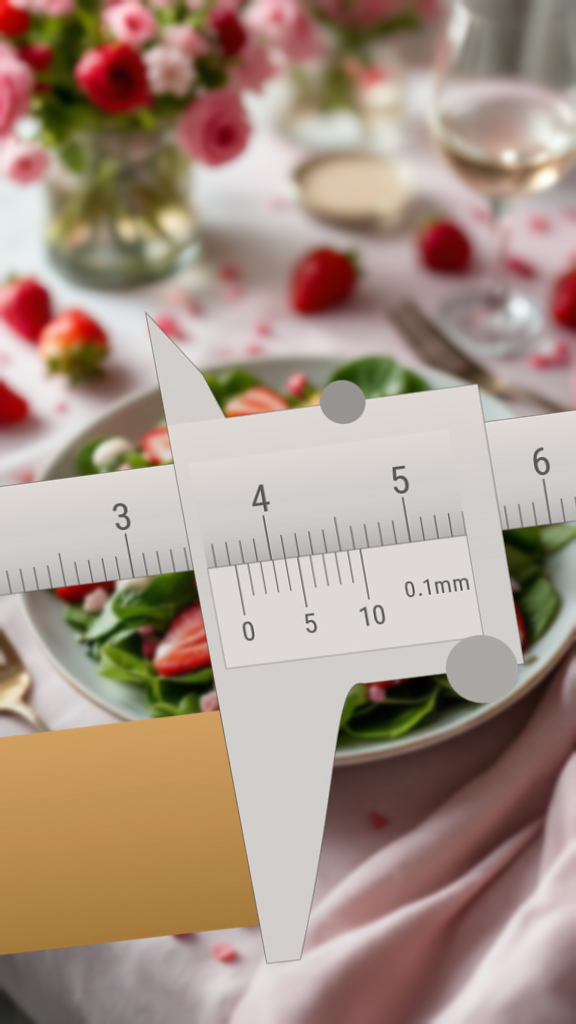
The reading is 37.4
